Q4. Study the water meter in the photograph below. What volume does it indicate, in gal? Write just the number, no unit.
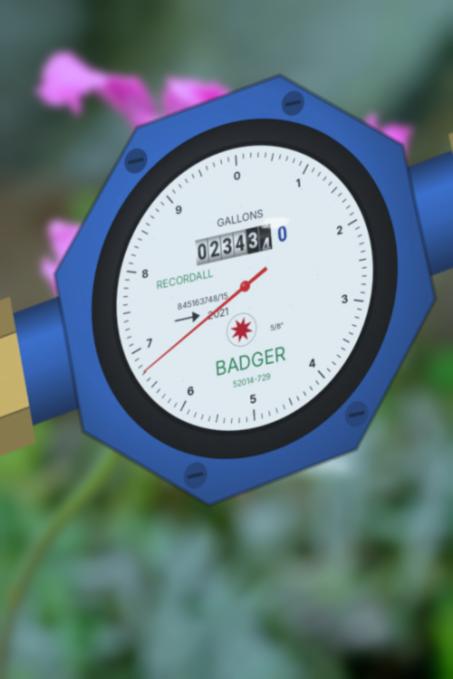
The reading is 234336.7
